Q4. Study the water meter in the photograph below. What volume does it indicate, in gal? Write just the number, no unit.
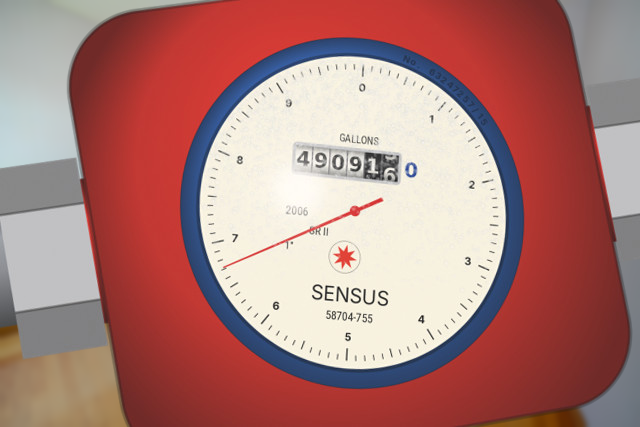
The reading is 4909156.7
